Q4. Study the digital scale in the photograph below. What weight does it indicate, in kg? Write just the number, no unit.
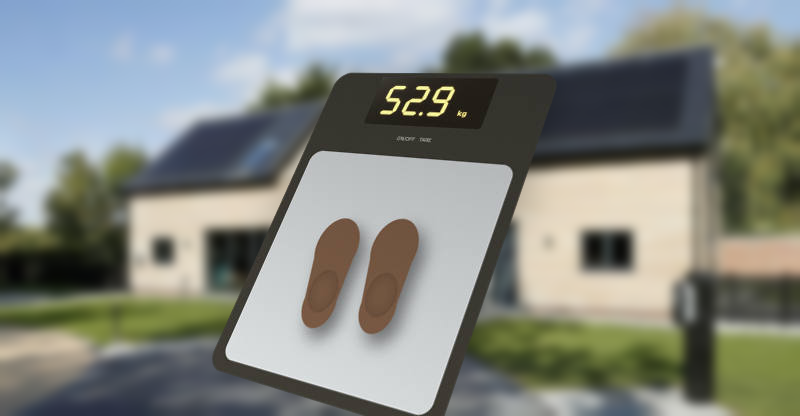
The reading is 52.9
